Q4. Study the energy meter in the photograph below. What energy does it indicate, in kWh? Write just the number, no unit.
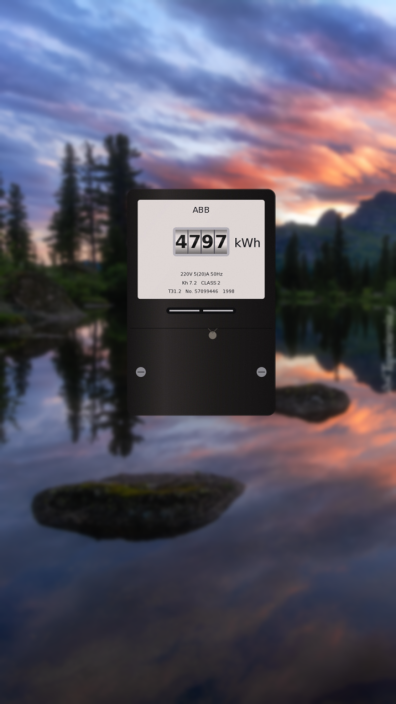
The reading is 4797
